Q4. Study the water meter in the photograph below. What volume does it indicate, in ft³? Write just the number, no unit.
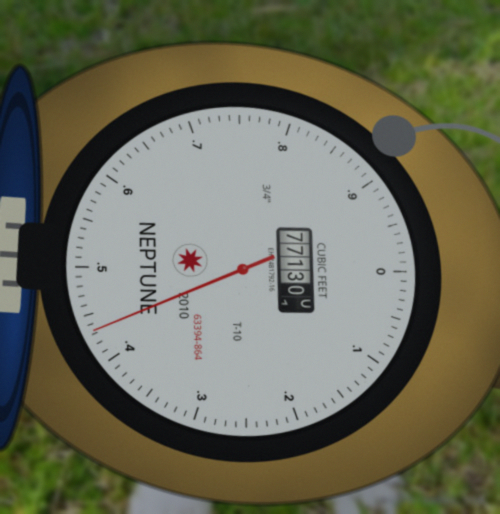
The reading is 771300.43
